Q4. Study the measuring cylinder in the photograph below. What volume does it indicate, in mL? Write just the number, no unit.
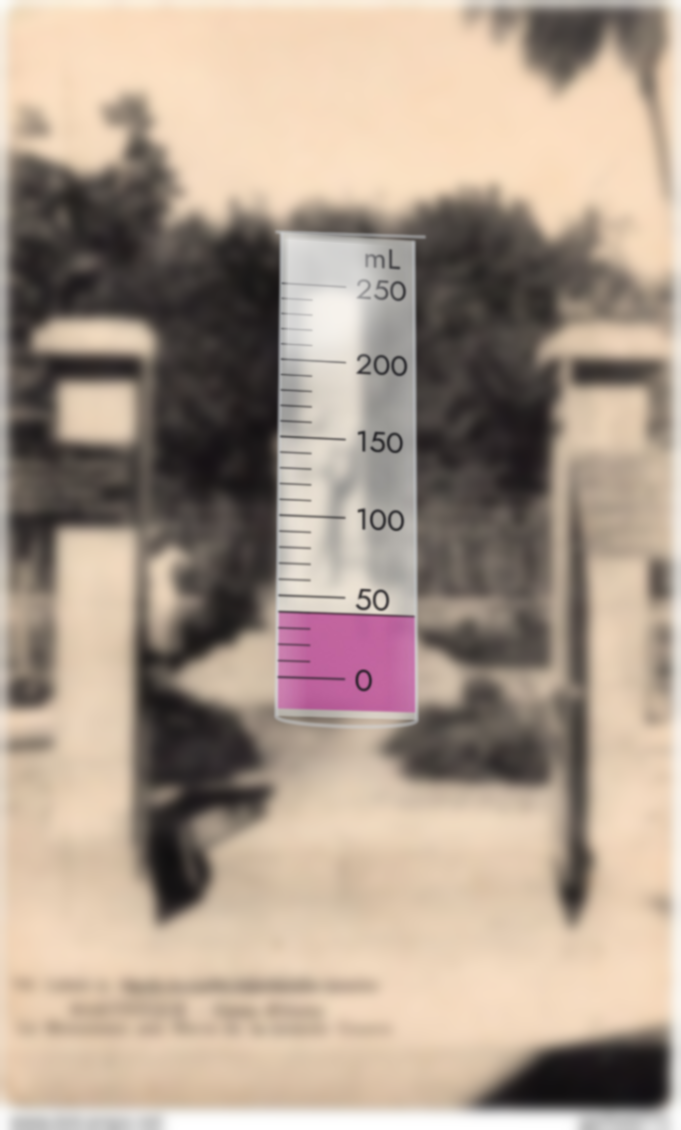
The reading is 40
